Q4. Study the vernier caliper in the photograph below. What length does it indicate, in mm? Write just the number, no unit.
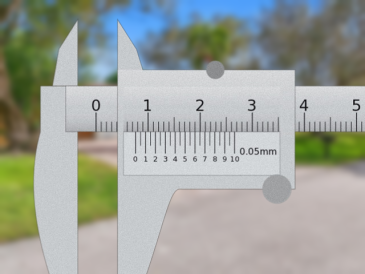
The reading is 7.6
